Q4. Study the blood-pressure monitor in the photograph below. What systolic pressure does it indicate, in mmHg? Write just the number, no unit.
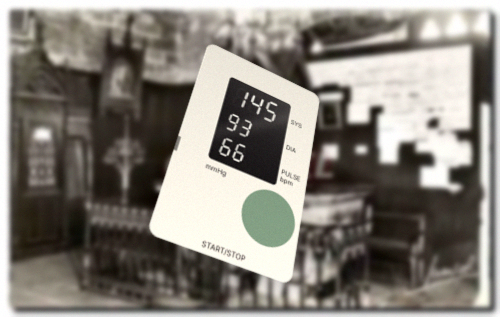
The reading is 145
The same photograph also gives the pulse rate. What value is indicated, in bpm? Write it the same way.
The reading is 66
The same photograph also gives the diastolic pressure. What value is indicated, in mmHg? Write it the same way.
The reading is 93
